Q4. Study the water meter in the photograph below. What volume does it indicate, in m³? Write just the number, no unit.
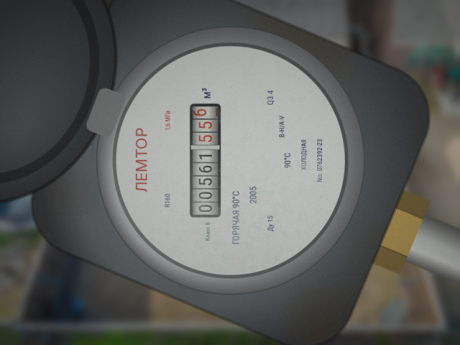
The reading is 561.556
